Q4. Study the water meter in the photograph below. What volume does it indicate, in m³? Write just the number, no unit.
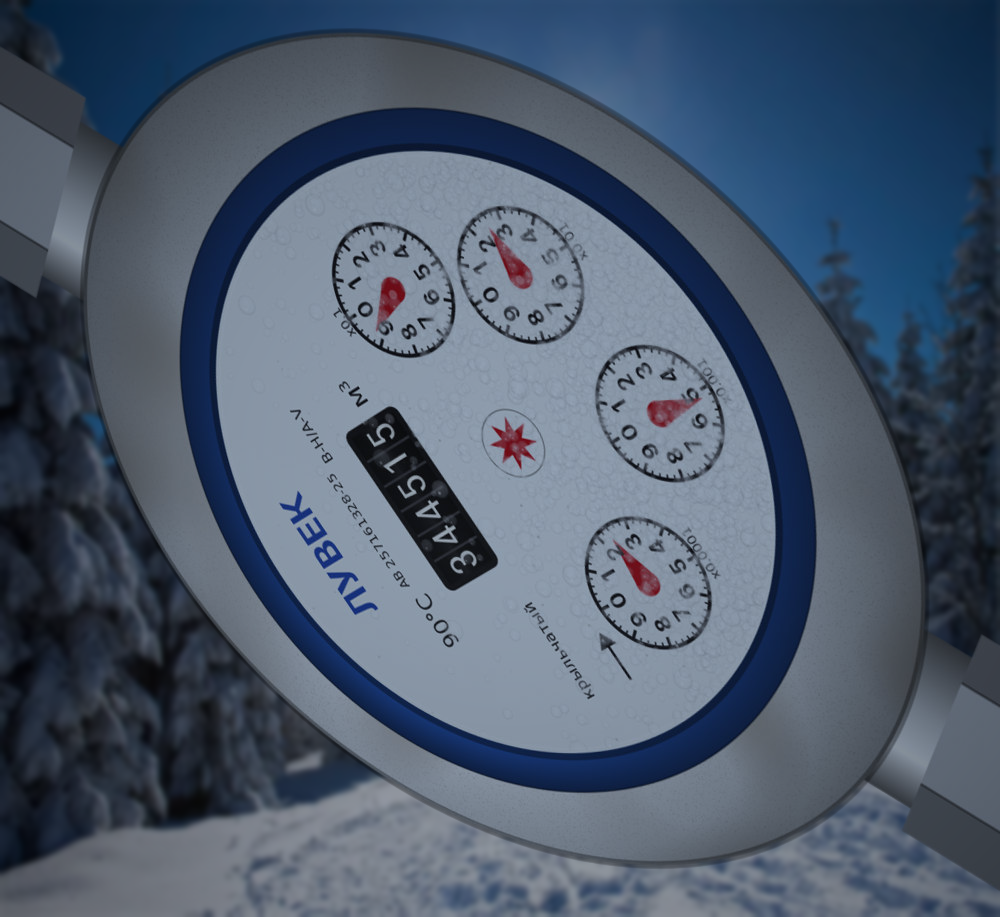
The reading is 344514.9252
